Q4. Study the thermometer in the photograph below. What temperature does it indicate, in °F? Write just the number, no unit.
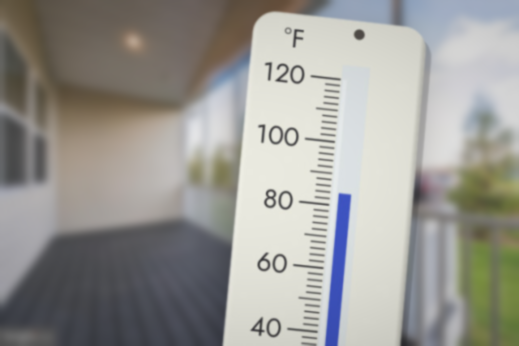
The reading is 84
